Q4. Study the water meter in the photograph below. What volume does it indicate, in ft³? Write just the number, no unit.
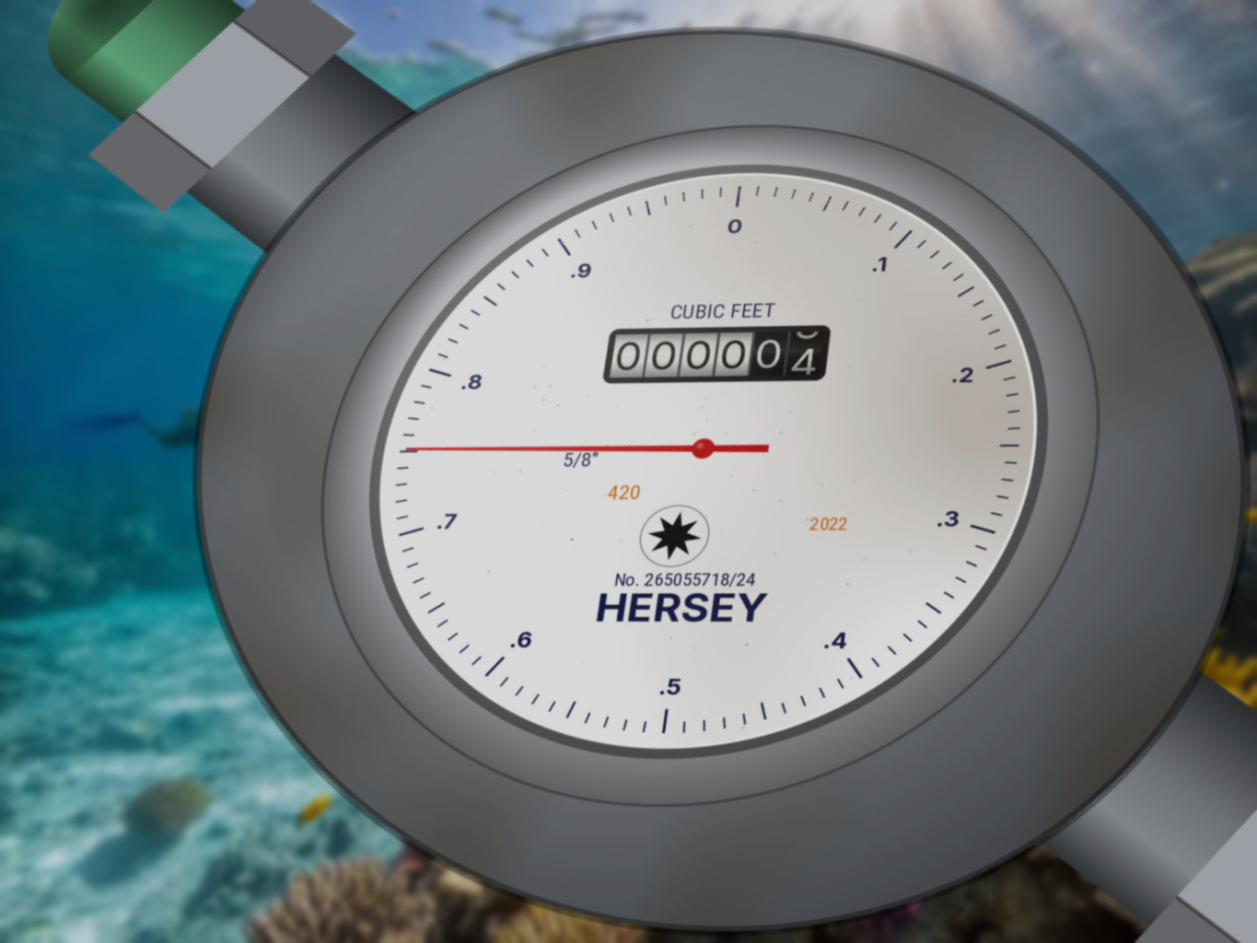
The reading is 3.75
